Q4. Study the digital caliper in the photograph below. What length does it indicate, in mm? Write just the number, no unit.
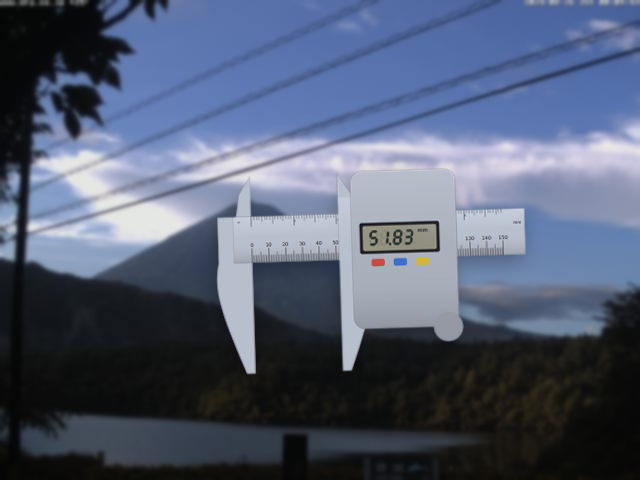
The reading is 51.83
